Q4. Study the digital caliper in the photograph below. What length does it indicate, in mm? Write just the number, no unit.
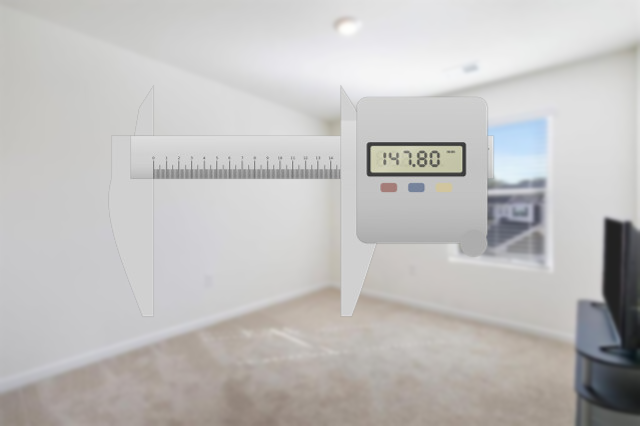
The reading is 147.80
